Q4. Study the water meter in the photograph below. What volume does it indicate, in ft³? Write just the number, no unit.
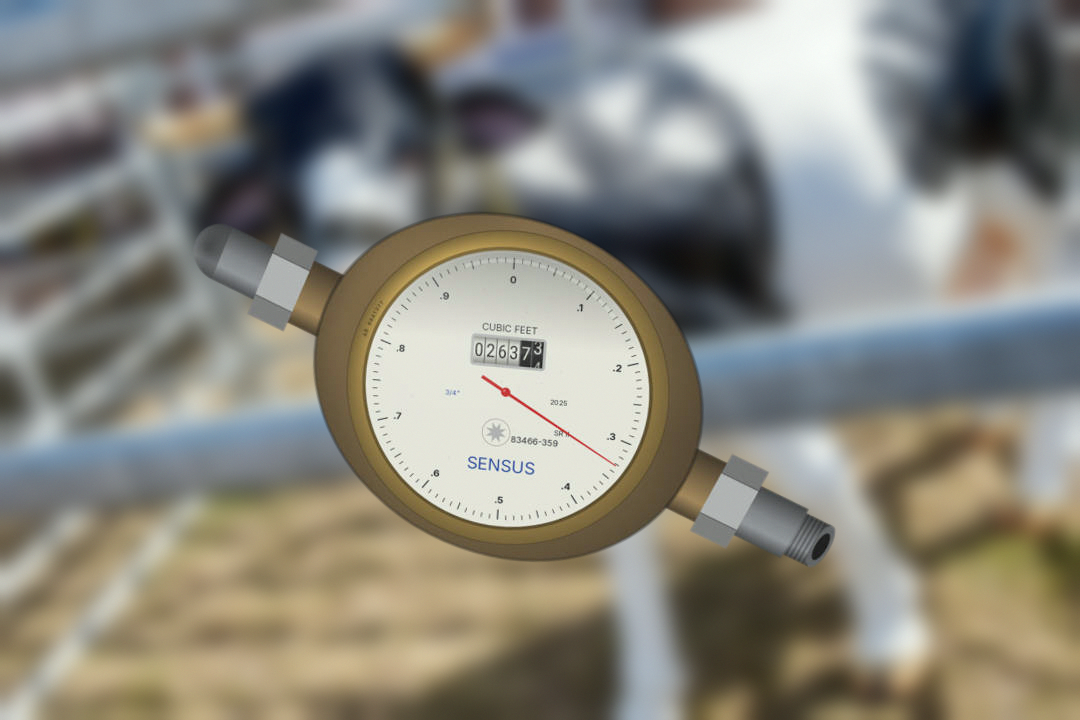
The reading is 26373.33
